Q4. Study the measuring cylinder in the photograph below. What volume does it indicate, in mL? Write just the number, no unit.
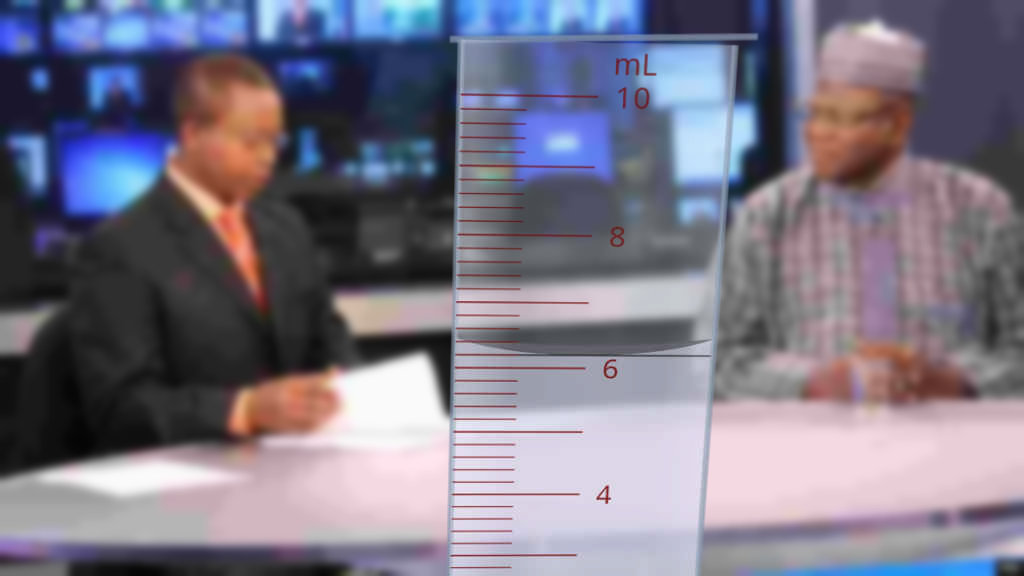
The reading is 6.2
